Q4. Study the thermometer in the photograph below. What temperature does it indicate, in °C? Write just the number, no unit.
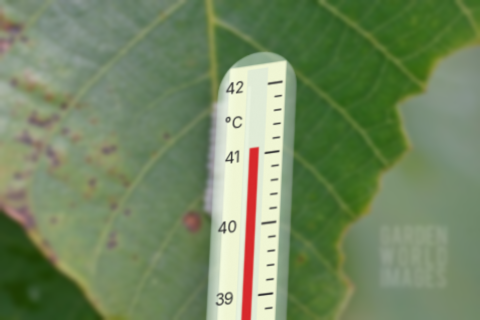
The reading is 41.1
